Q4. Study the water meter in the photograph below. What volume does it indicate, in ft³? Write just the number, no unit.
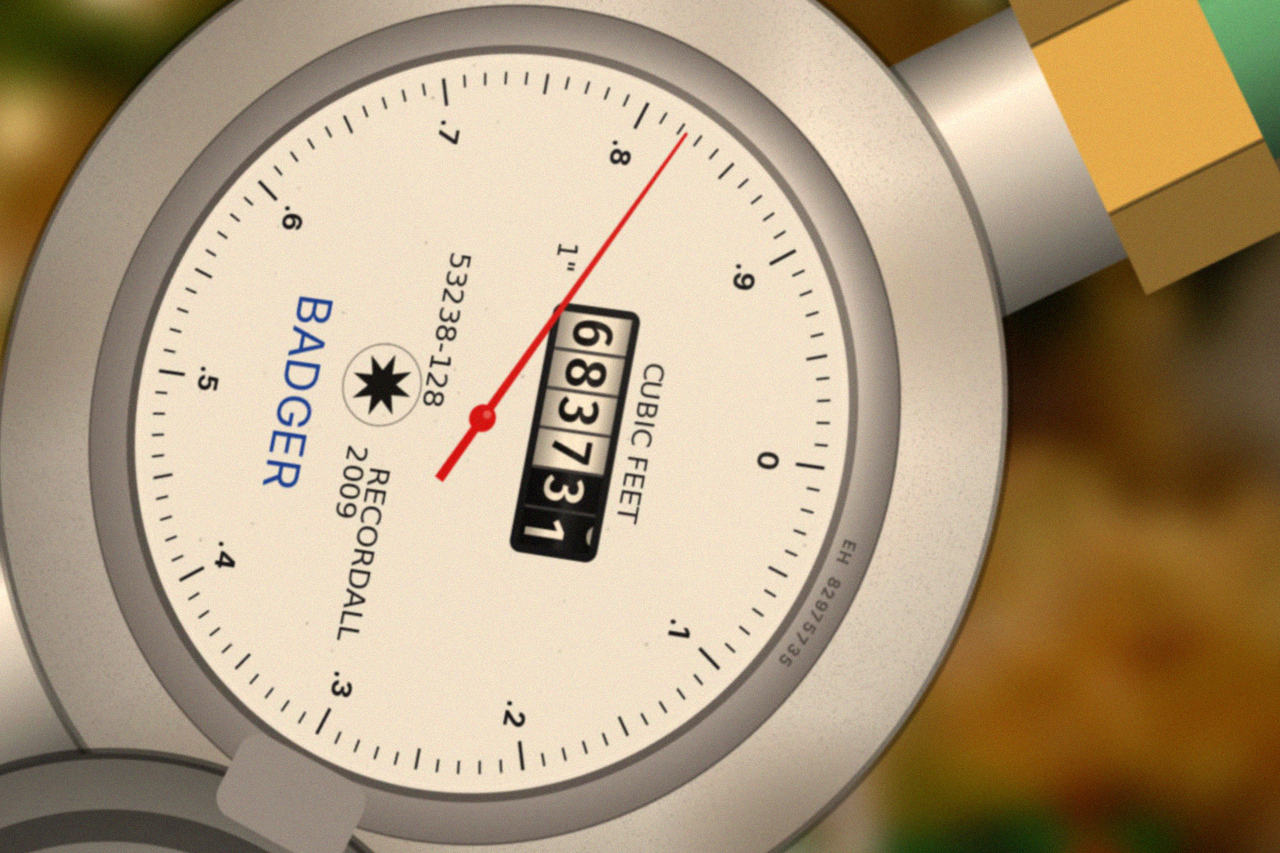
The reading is 683730.82
